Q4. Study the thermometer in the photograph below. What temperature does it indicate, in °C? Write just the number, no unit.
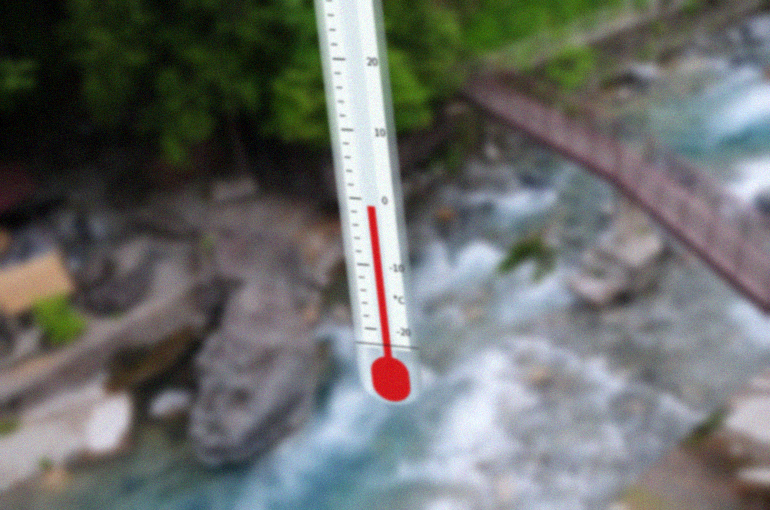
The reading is -1
